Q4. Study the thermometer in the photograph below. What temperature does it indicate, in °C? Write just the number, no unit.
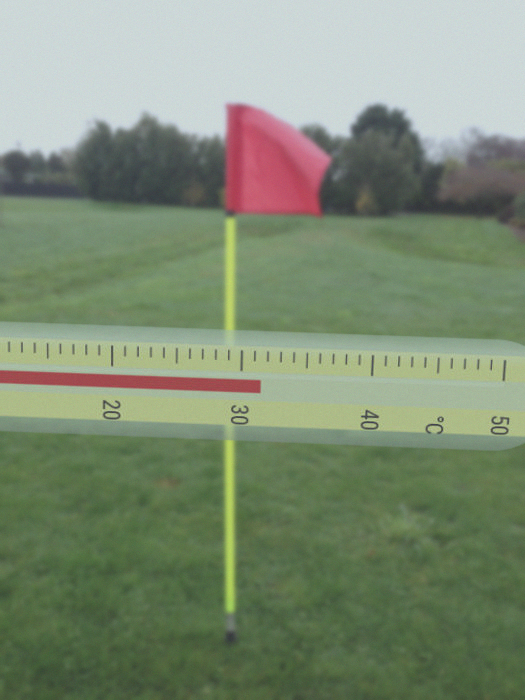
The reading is 31.5
